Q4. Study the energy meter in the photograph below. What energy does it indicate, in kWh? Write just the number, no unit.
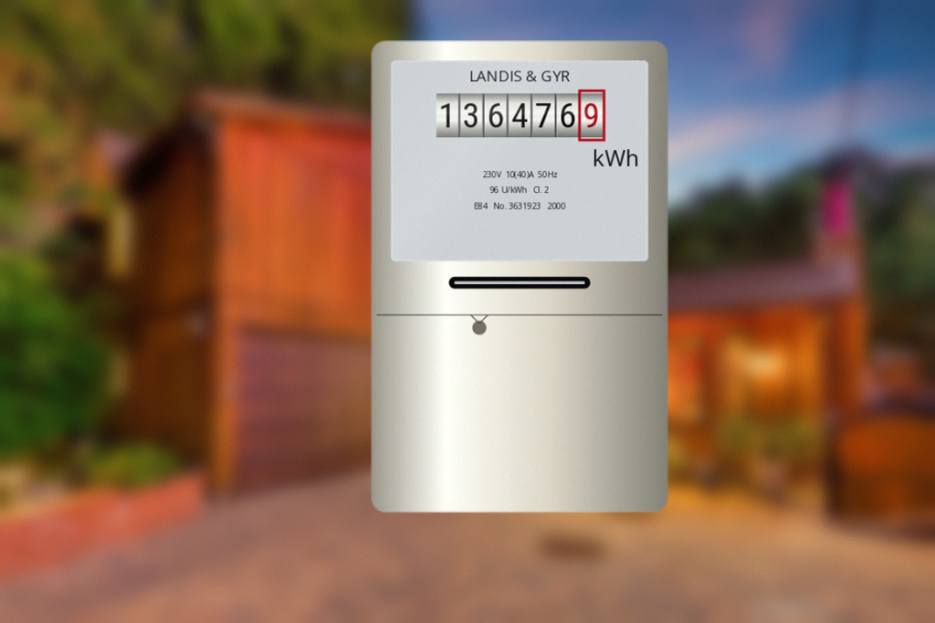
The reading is 136476.9
